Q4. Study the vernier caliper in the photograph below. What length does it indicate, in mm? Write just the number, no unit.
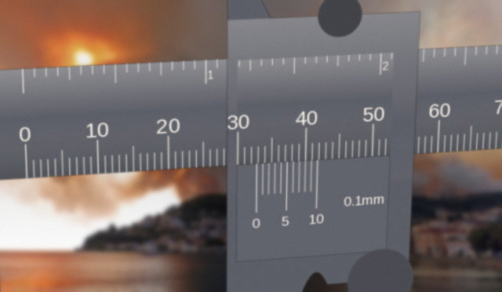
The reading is 32.8
